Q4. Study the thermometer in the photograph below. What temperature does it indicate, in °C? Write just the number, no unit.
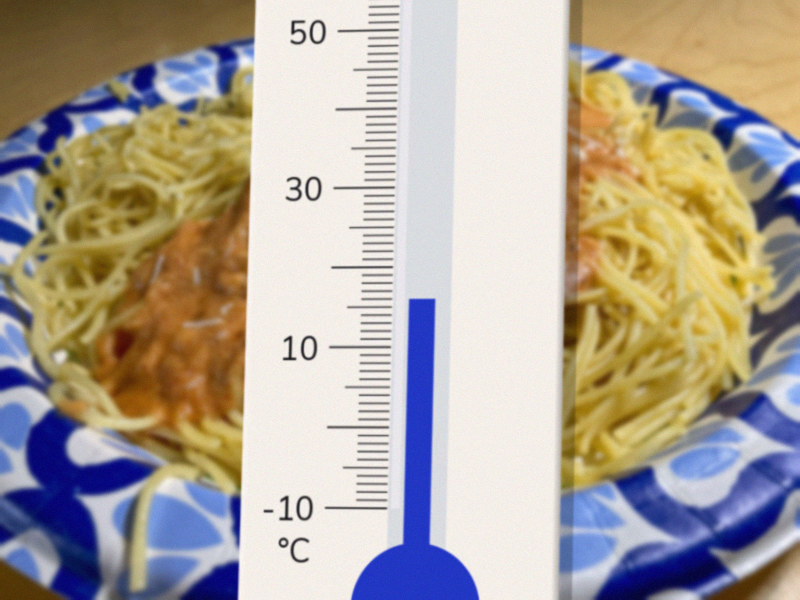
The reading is 16
